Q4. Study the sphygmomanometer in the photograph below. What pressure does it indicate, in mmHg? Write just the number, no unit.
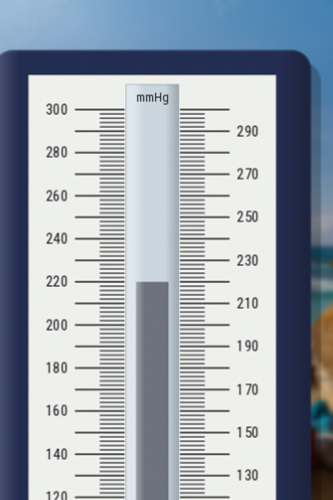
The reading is 220
